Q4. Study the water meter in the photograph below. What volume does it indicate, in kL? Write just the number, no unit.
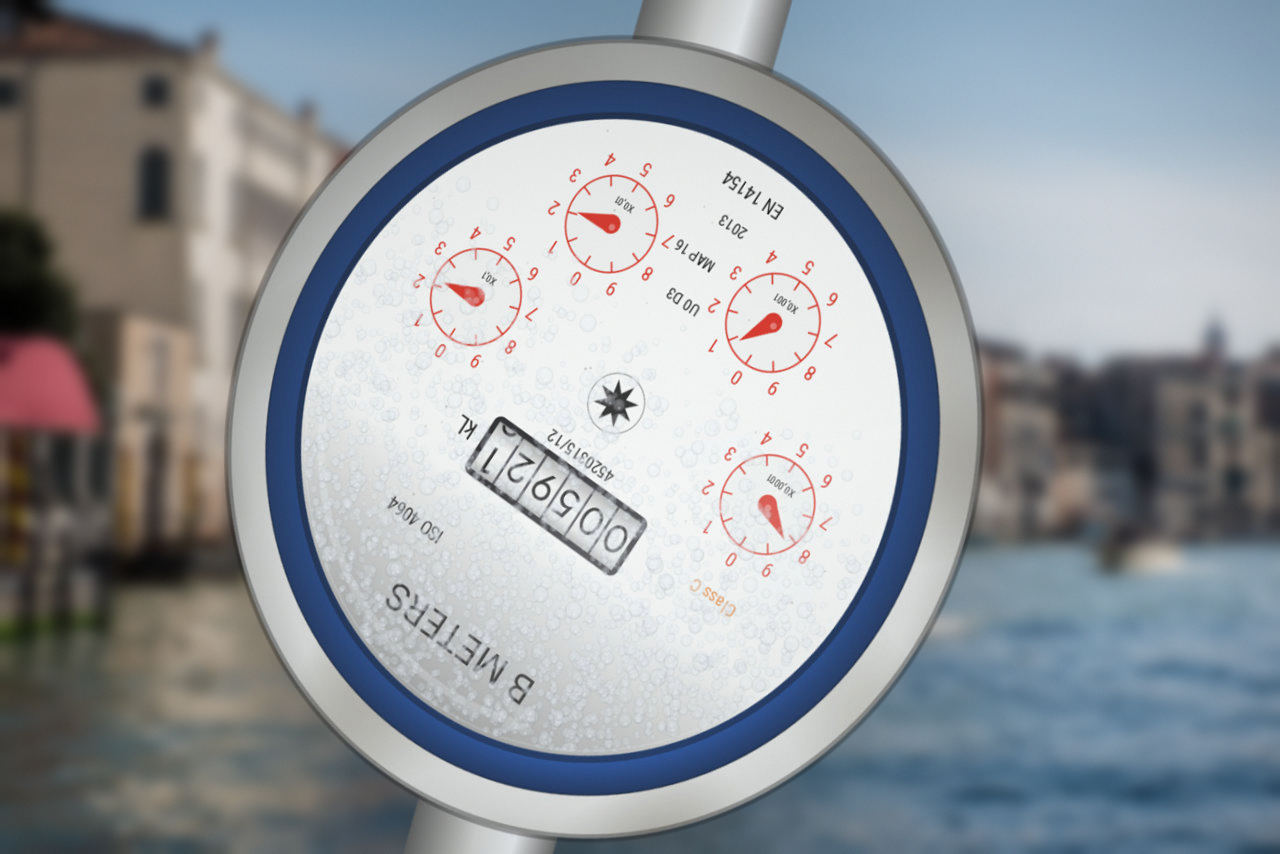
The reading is 5921.2208
